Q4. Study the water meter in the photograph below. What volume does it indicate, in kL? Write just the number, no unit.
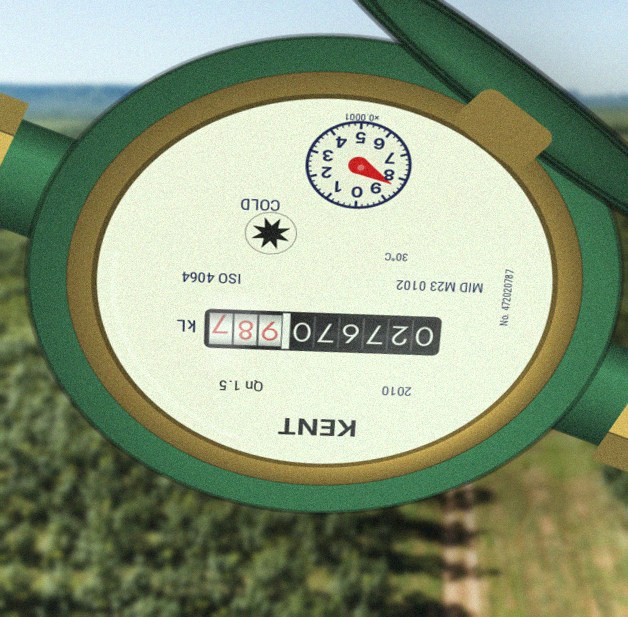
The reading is 27670.9868
